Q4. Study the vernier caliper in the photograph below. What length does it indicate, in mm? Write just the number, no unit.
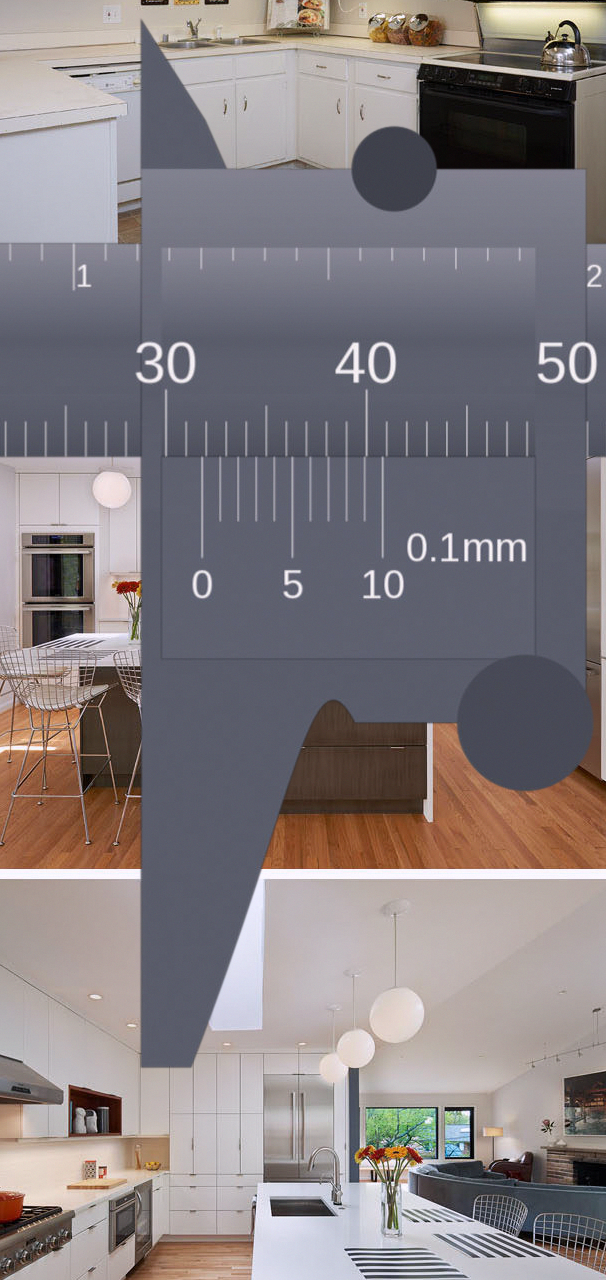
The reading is 31.8
